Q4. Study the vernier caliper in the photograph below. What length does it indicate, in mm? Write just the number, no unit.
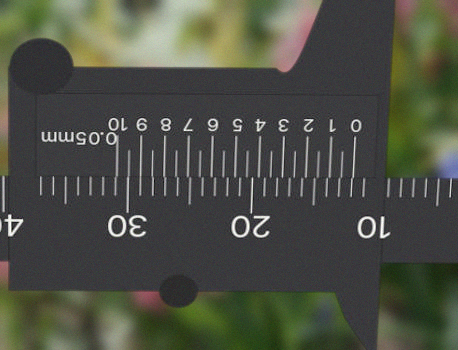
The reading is 11.9
